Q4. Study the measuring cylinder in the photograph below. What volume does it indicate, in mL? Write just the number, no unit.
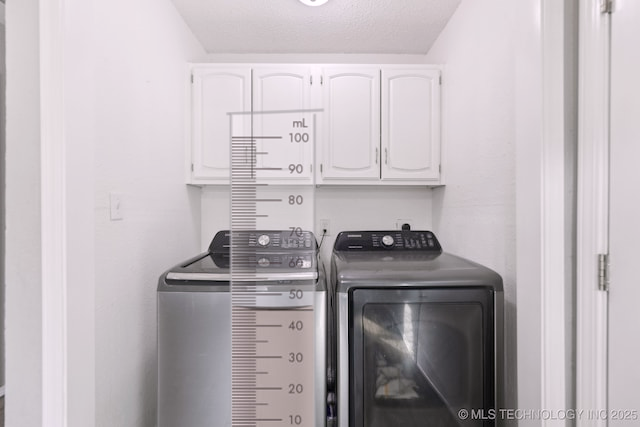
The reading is 45
